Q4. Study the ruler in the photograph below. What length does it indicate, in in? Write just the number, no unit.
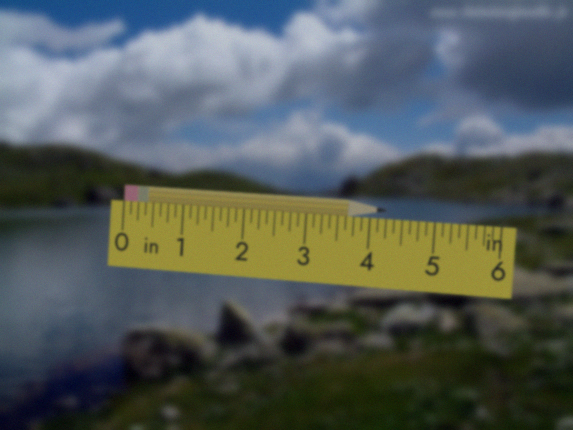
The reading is 4.25
